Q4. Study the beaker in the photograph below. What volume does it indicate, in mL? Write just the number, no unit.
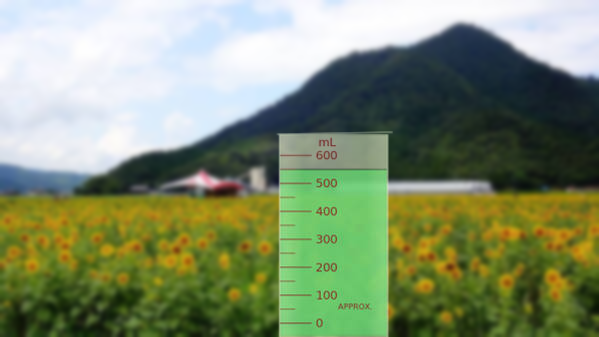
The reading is 550
